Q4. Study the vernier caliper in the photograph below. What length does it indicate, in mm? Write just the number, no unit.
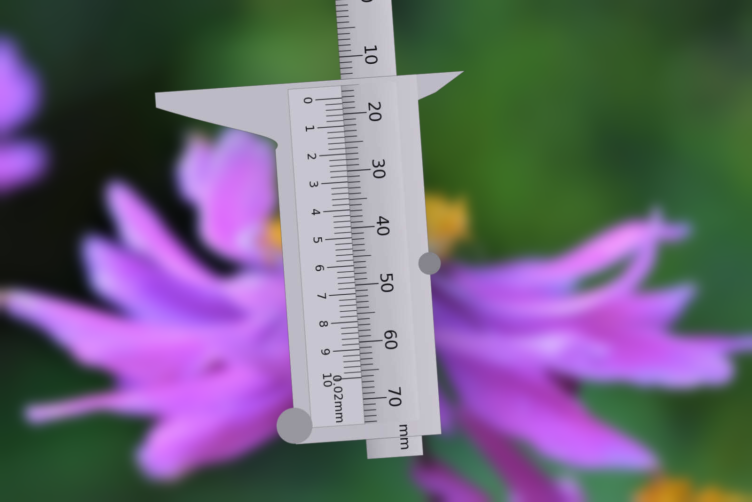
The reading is 17.2
